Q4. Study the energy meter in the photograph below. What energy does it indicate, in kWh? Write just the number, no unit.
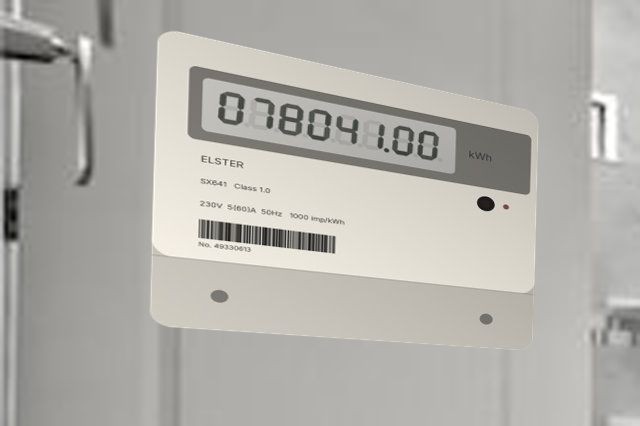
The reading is 78041.00
